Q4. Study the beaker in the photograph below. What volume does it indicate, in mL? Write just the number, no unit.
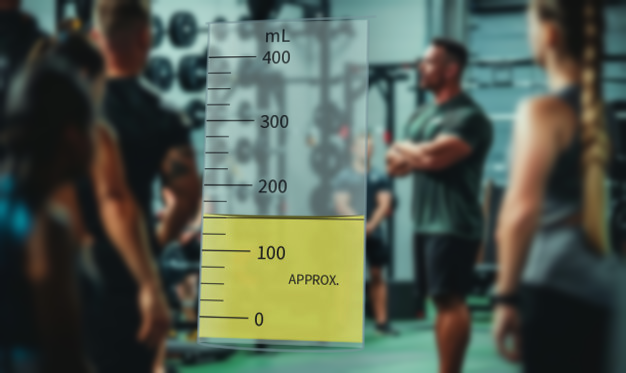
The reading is 150
